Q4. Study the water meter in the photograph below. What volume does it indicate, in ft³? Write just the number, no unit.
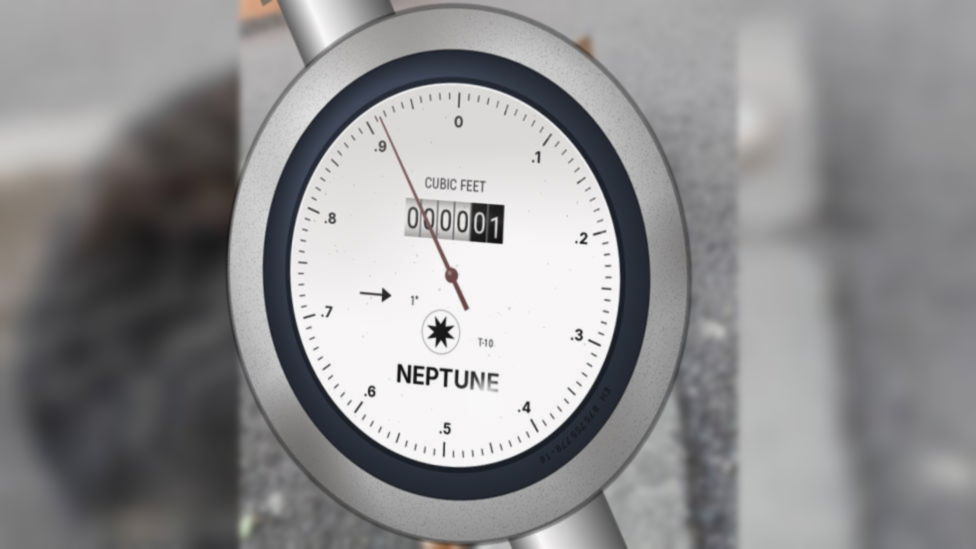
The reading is 0.91
